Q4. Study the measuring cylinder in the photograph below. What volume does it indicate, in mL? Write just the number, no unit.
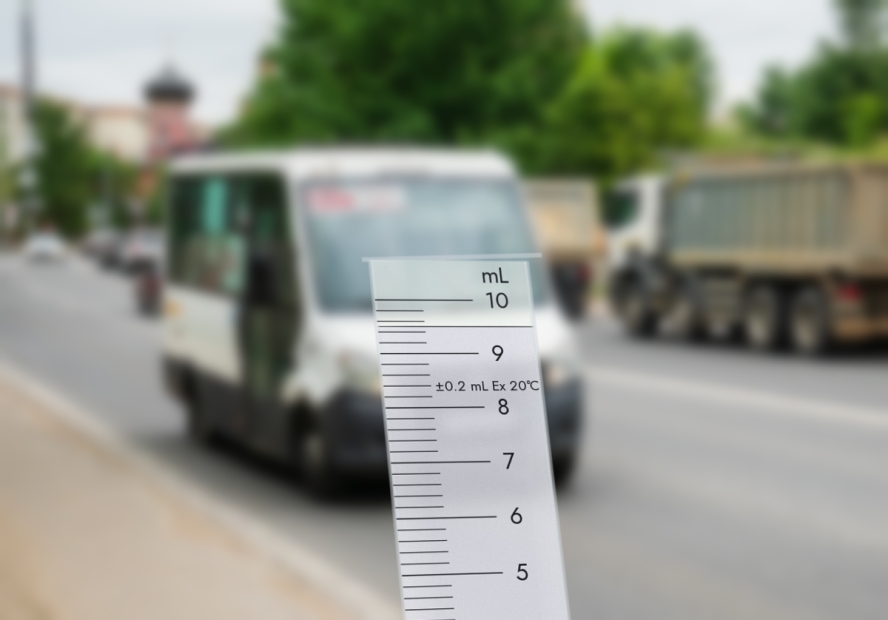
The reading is 9.5
